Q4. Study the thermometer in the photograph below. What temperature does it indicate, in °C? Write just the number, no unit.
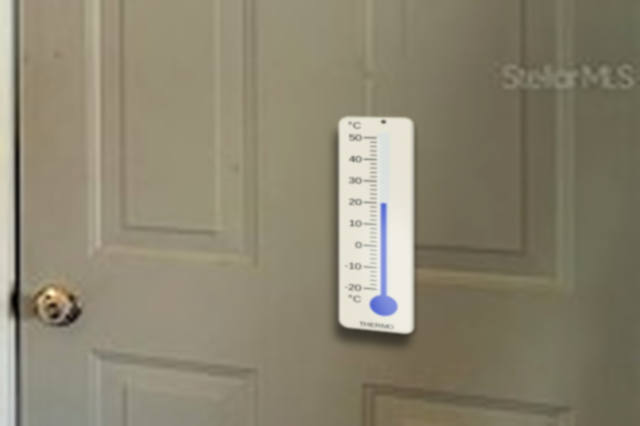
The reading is 20
